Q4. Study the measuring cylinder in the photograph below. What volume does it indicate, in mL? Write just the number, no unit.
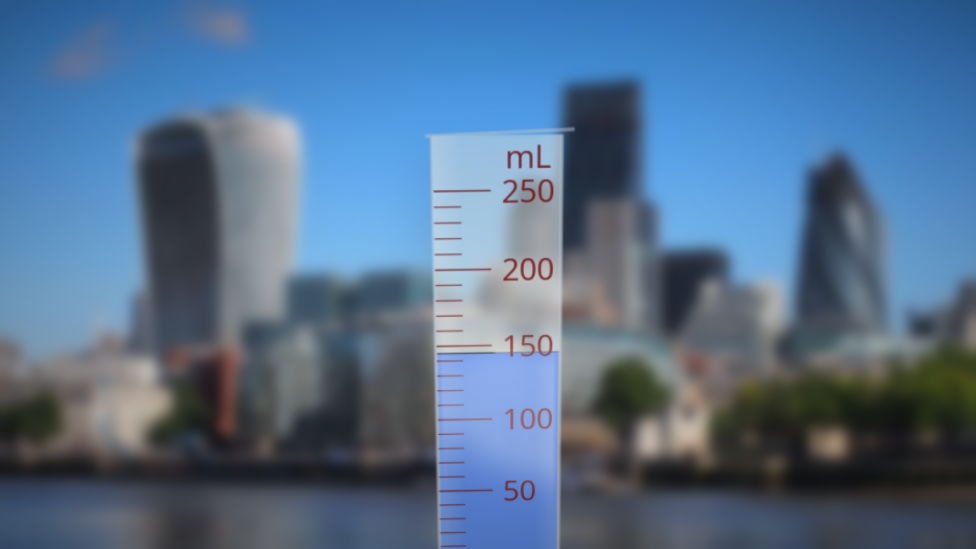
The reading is 145
